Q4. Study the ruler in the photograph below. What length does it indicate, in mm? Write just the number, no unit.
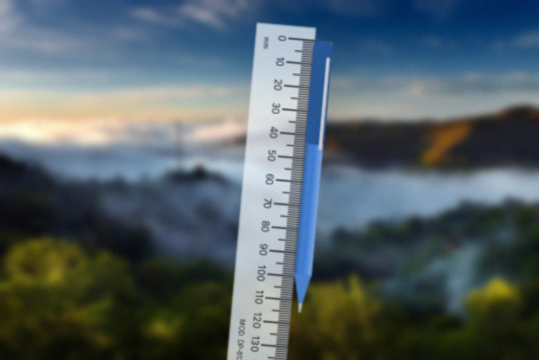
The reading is 115
